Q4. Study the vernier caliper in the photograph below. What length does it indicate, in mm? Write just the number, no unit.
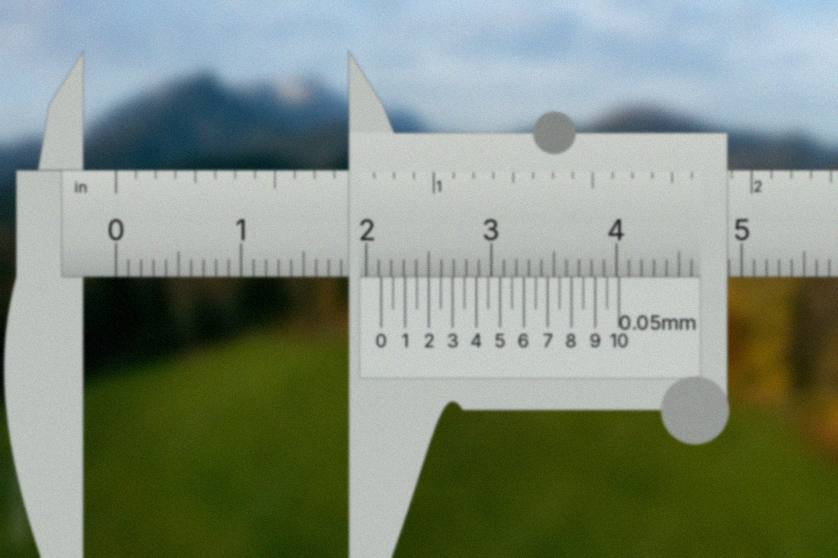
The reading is 21.2
